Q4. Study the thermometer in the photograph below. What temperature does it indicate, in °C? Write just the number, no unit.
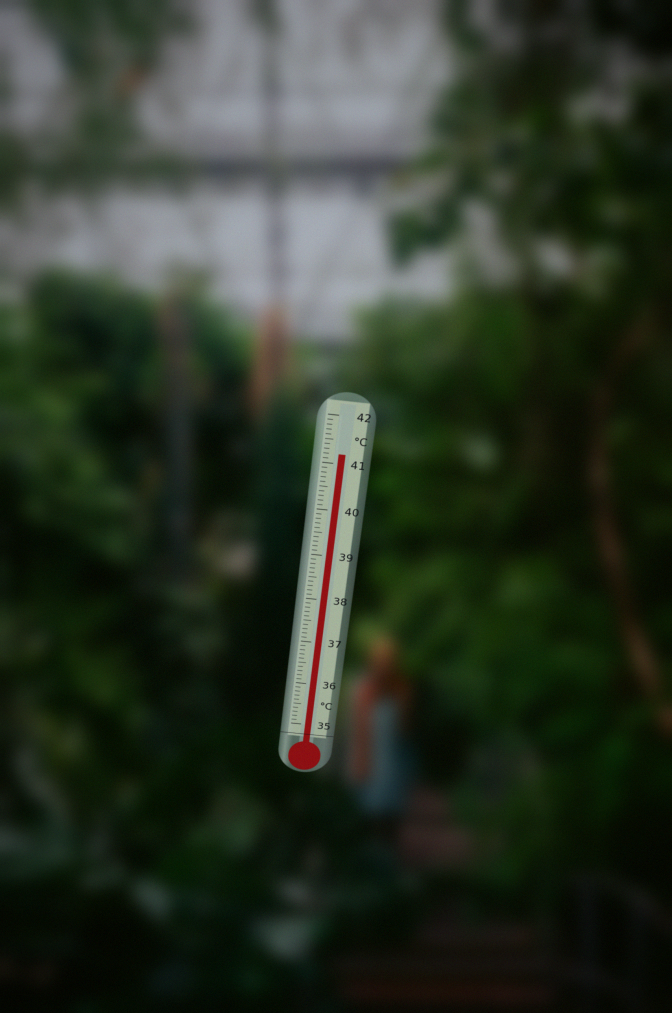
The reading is 41.2
